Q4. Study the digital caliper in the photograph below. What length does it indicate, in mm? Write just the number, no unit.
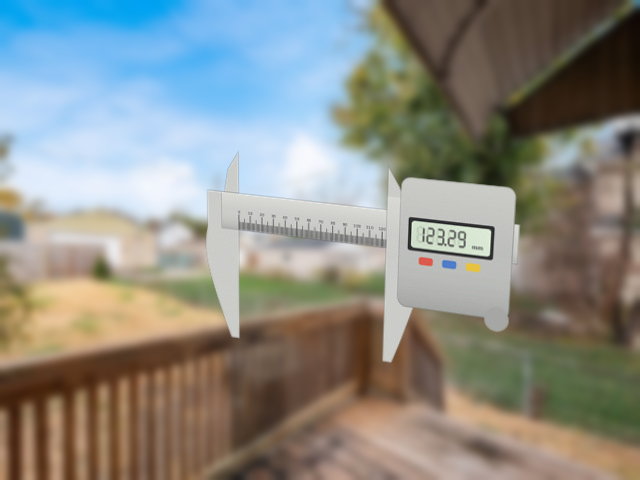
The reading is 123.29
